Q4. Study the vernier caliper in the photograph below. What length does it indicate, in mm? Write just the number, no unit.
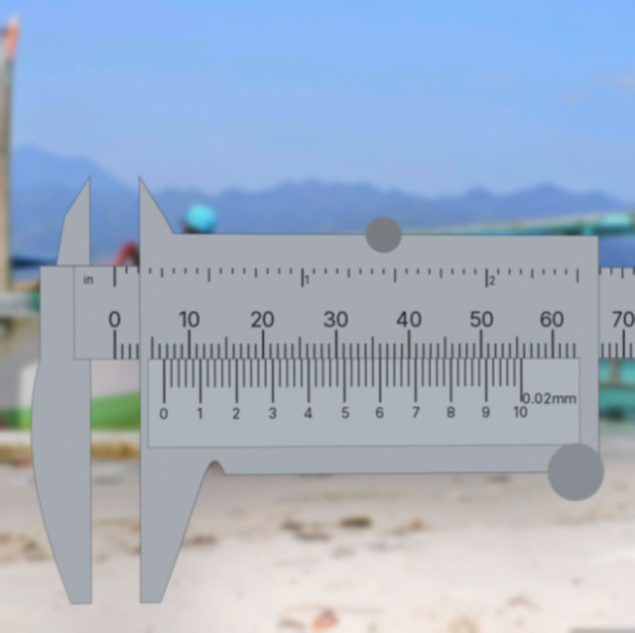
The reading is 6.6
